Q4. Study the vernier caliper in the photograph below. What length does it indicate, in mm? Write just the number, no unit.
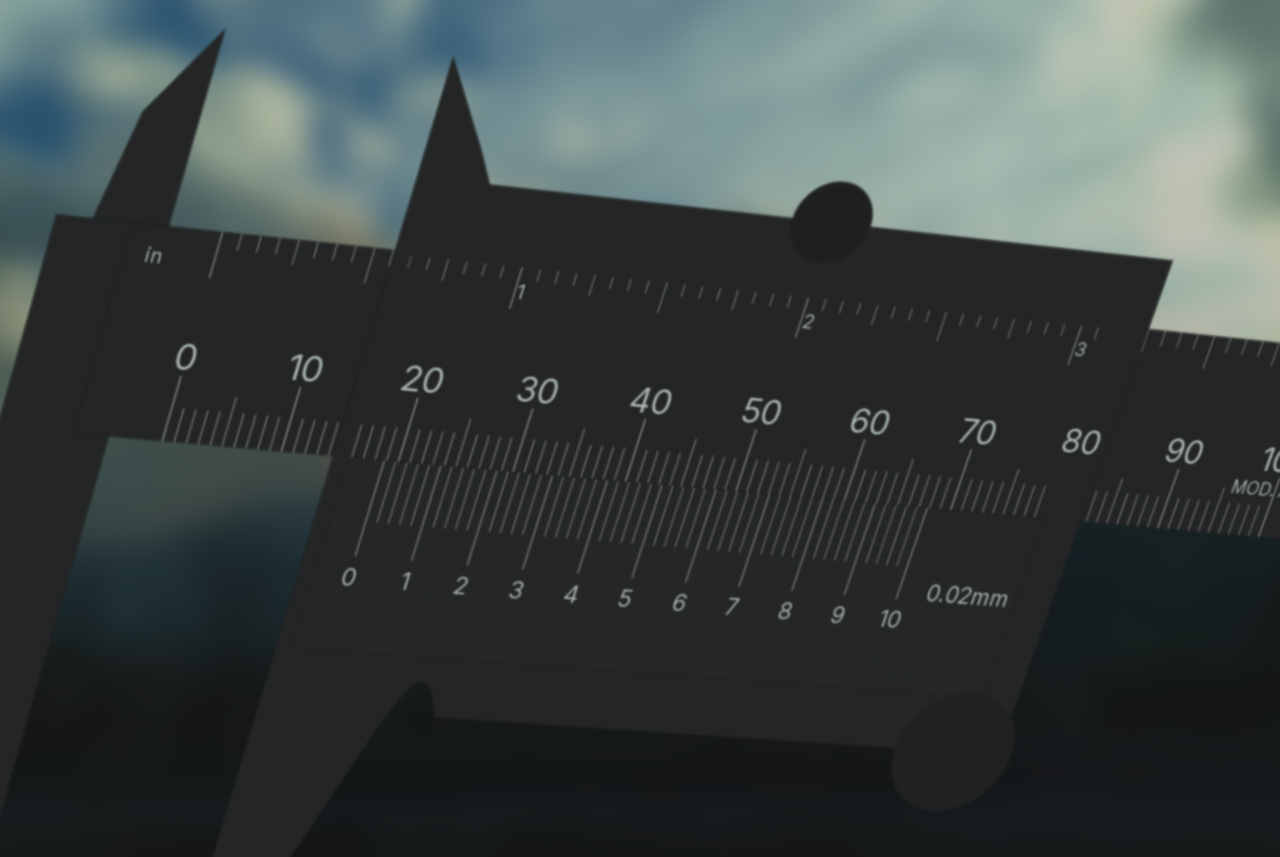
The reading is 18.8
